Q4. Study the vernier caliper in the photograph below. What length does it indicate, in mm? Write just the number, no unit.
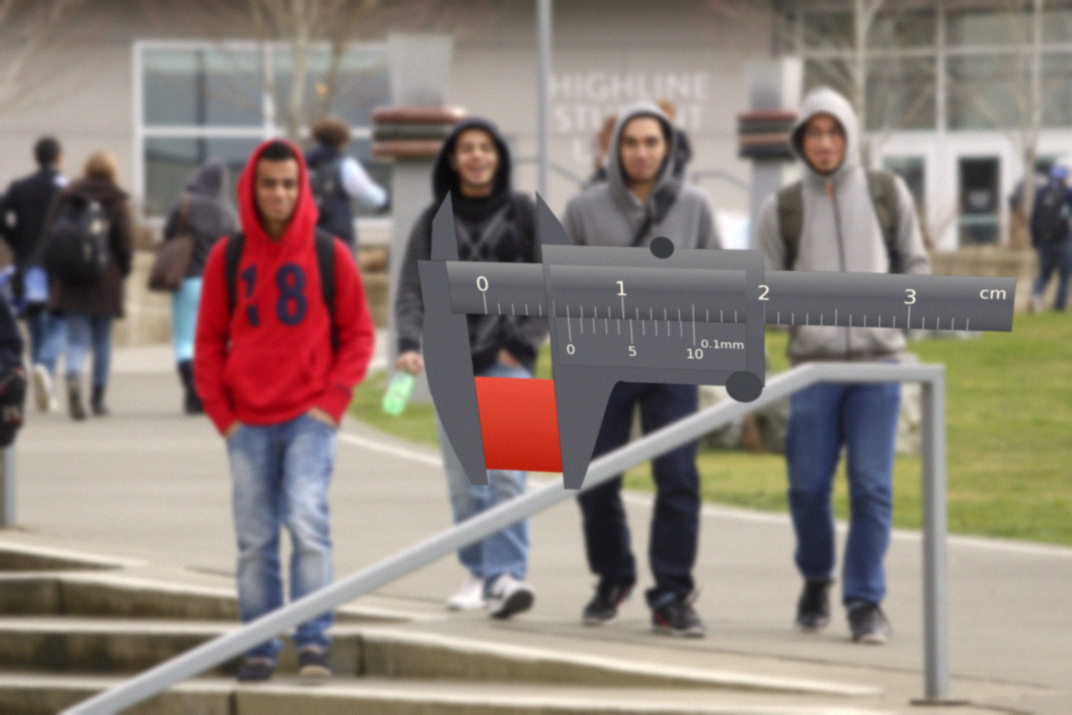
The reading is 6.0
